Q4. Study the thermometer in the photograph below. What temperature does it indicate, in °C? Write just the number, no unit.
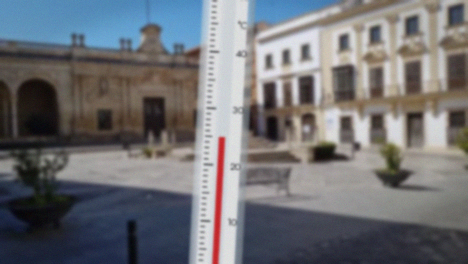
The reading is 25
